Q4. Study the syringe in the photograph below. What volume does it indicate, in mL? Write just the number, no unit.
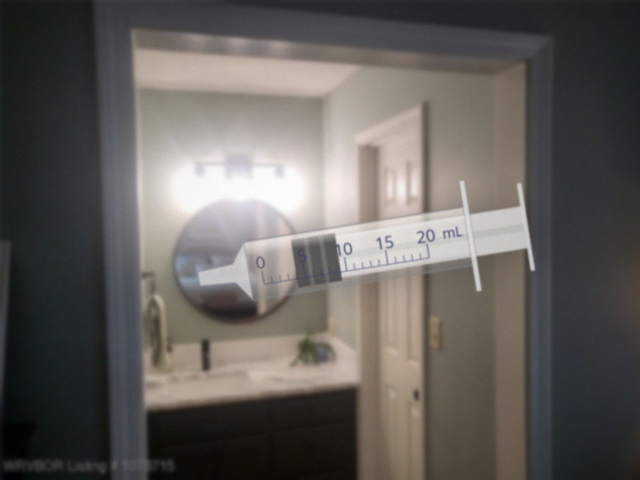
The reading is 4
